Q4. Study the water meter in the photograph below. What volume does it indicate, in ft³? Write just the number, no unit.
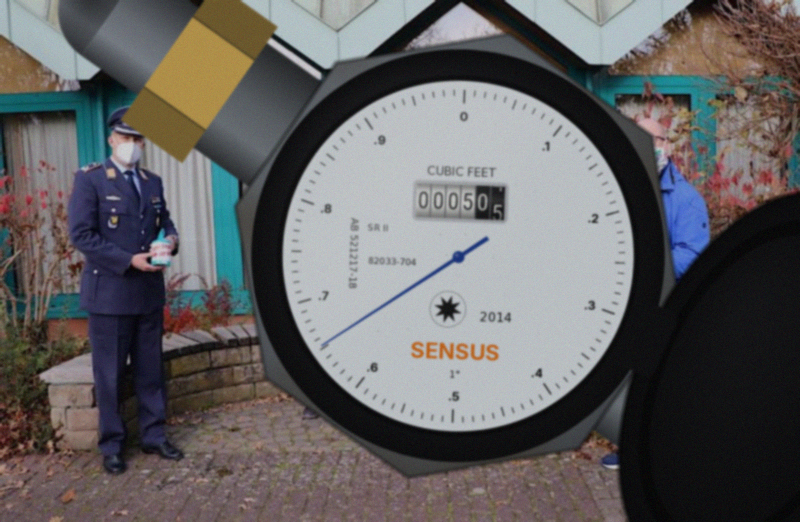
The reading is 504.65
